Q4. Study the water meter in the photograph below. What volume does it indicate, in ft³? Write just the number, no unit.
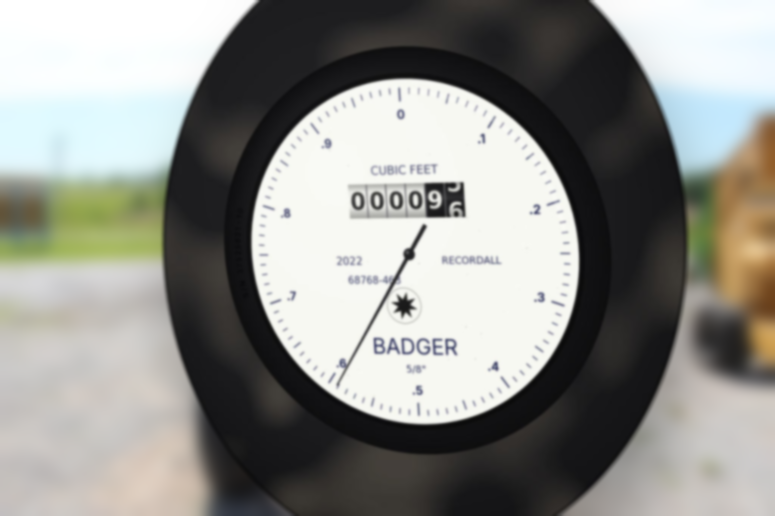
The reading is 95.59
